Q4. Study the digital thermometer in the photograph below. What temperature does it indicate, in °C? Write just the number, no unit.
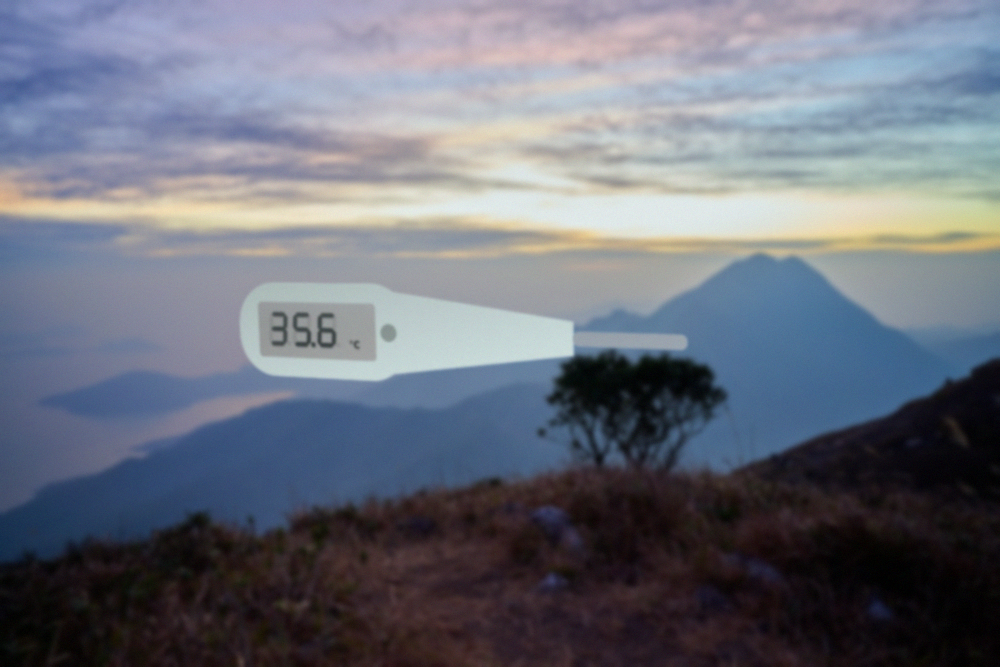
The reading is 35.6
